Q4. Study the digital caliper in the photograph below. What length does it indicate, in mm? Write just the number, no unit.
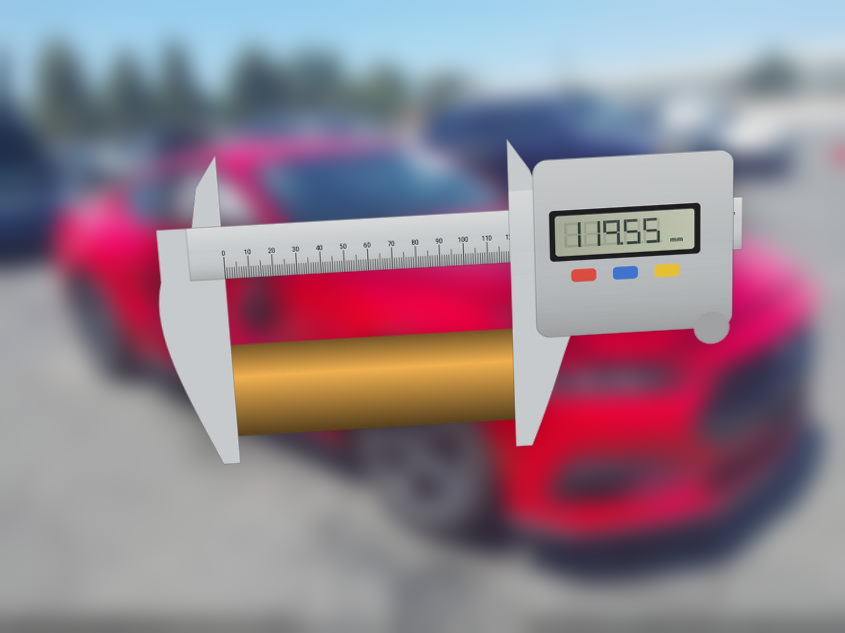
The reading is 119.55
